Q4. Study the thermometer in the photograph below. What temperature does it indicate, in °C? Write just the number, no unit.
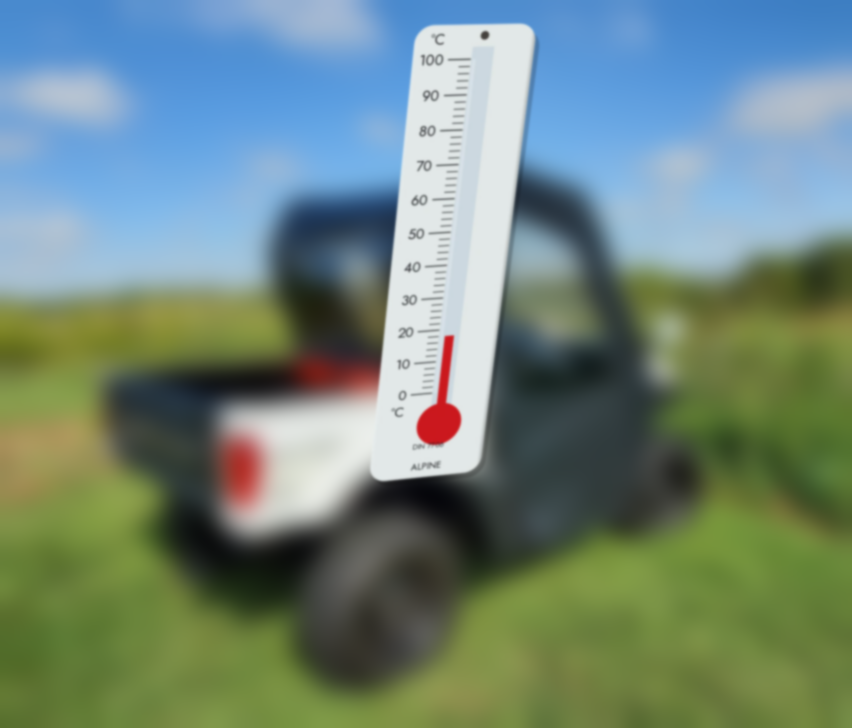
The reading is 18
